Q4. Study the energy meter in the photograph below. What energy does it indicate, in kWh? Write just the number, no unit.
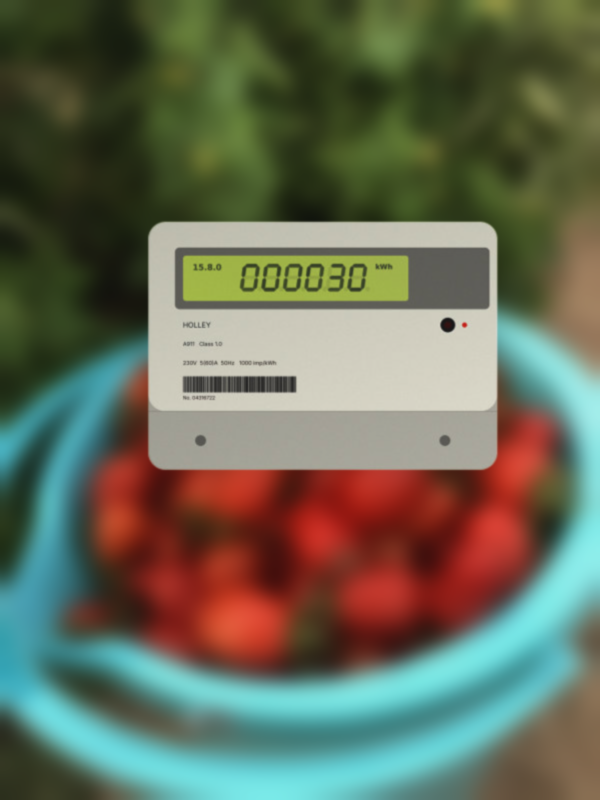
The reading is 30
